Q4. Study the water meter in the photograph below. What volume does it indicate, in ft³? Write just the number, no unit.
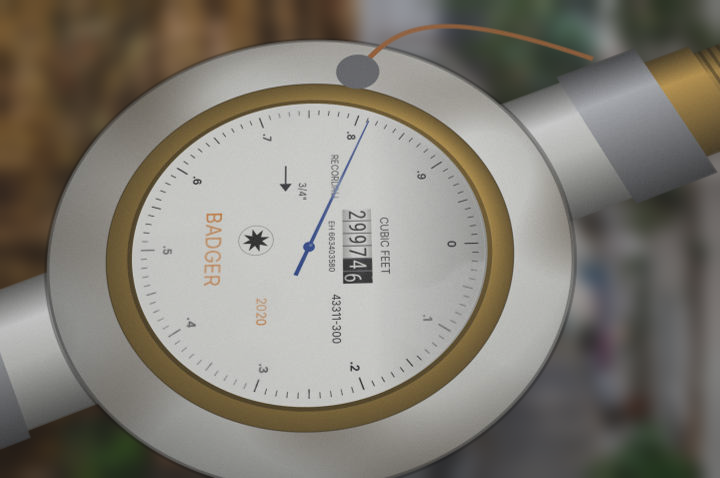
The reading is 299745.81
